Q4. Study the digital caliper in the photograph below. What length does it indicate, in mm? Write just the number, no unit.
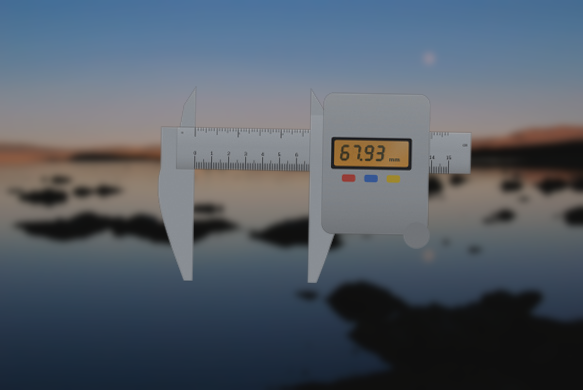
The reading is 67.93
